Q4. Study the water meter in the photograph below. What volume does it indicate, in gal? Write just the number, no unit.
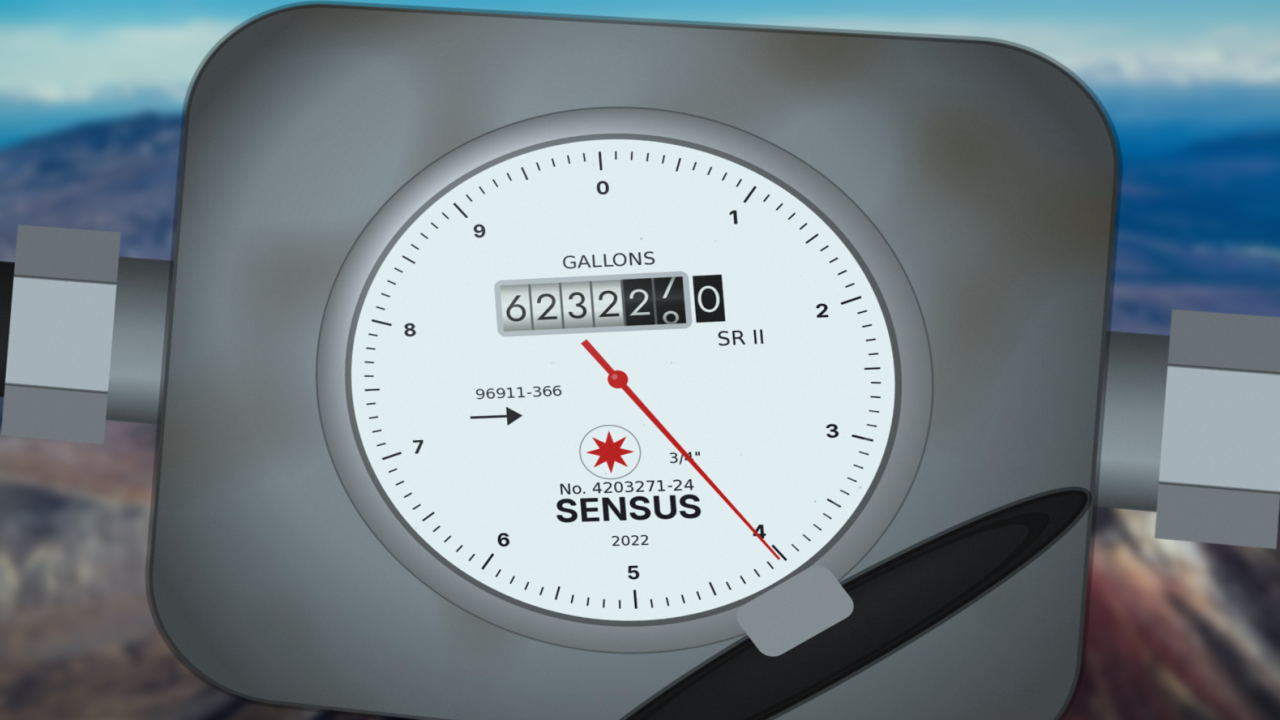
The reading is 6232274.0
